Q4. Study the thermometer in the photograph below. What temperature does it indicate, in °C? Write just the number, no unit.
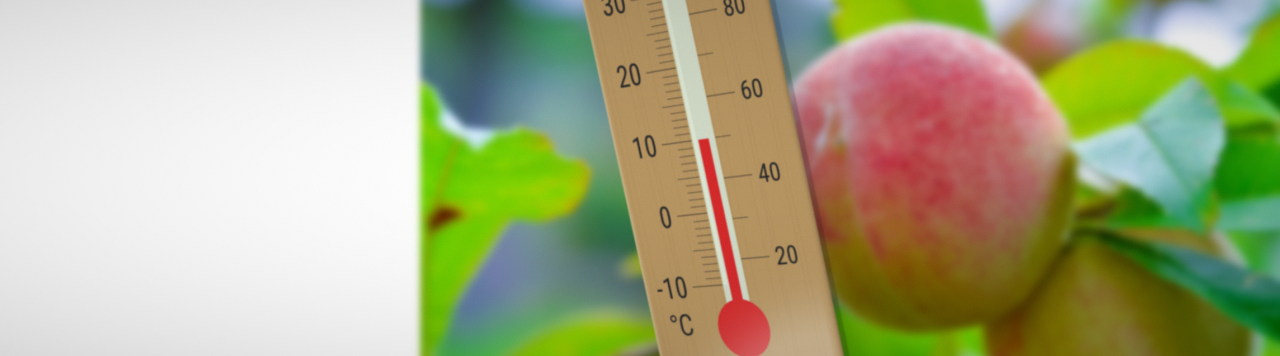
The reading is 10
